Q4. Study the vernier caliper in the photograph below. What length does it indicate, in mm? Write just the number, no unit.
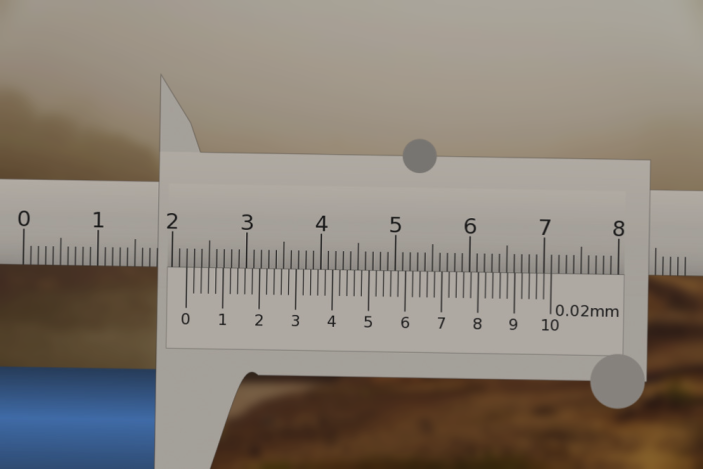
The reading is 22.0
